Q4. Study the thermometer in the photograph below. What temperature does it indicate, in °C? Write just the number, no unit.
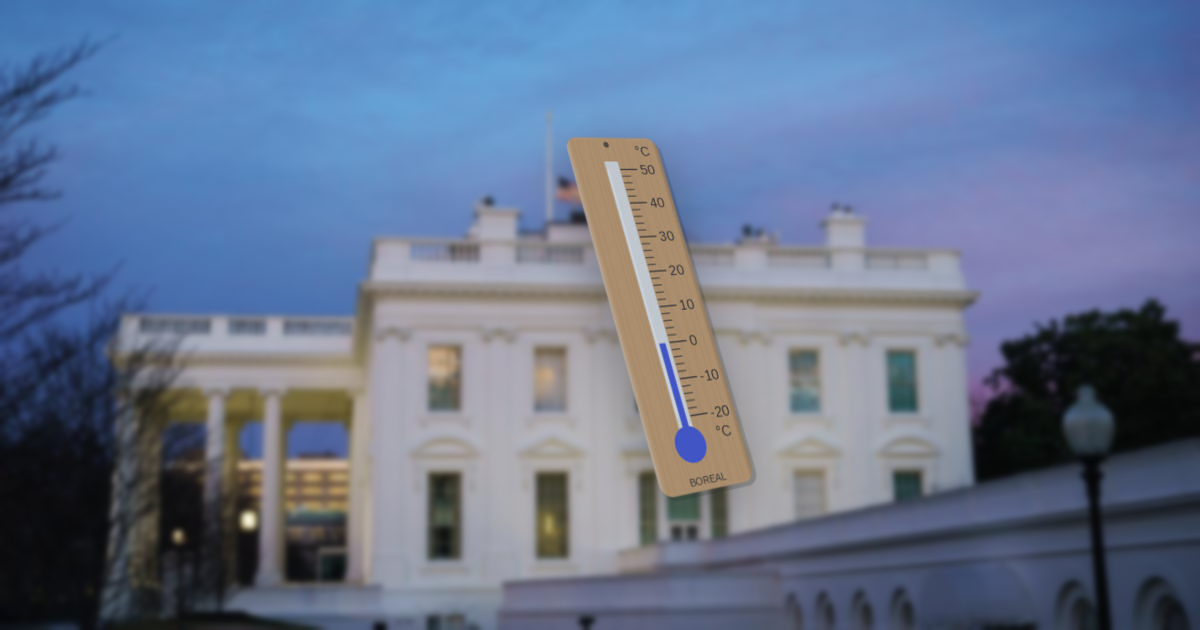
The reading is 0
